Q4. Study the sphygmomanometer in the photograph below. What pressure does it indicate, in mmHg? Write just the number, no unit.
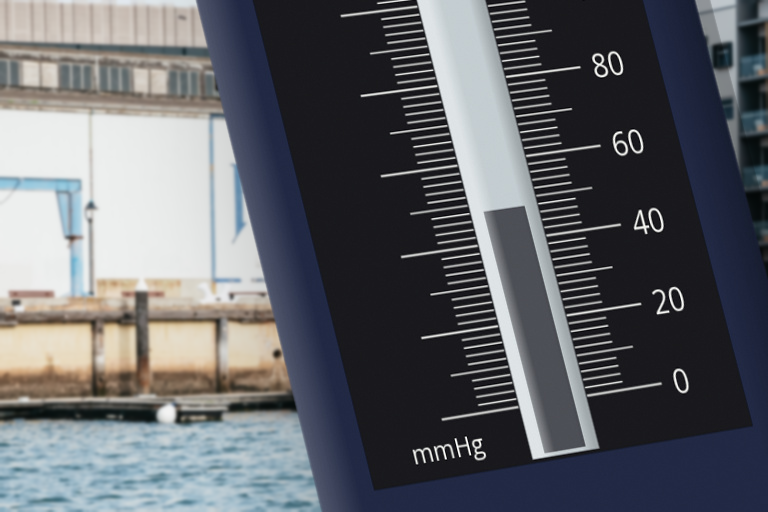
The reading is 48
